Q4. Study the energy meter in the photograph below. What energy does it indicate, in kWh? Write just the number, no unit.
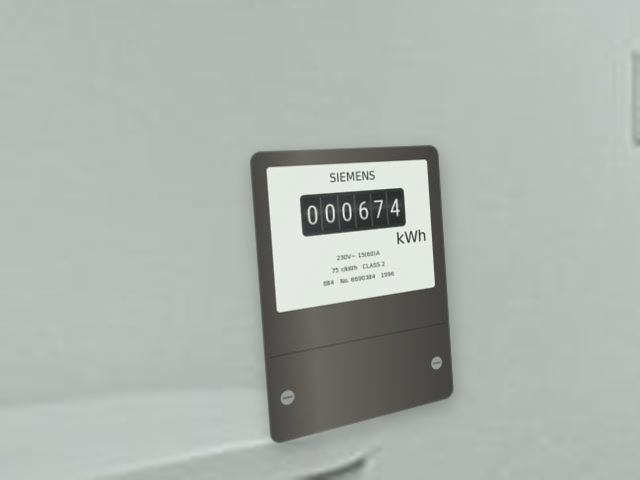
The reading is 674
